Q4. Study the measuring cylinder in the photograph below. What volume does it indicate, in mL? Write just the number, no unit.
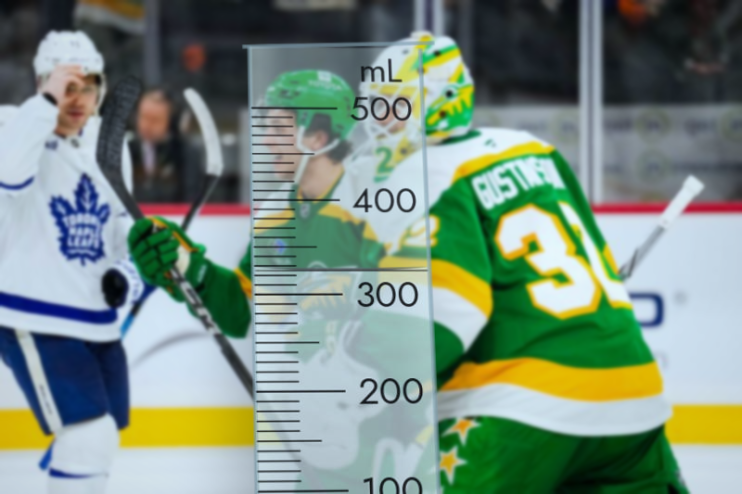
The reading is 325
